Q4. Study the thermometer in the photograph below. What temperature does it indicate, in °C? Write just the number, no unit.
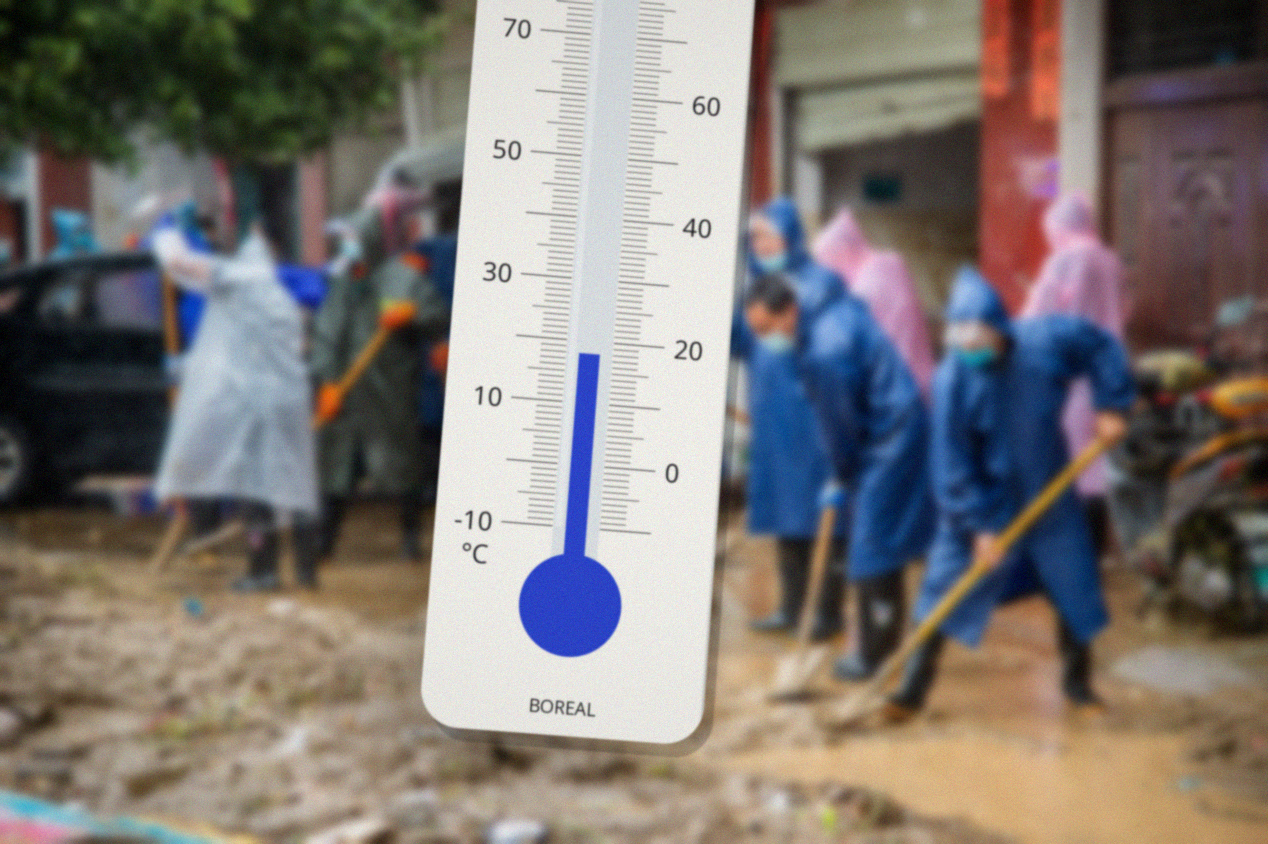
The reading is 18
